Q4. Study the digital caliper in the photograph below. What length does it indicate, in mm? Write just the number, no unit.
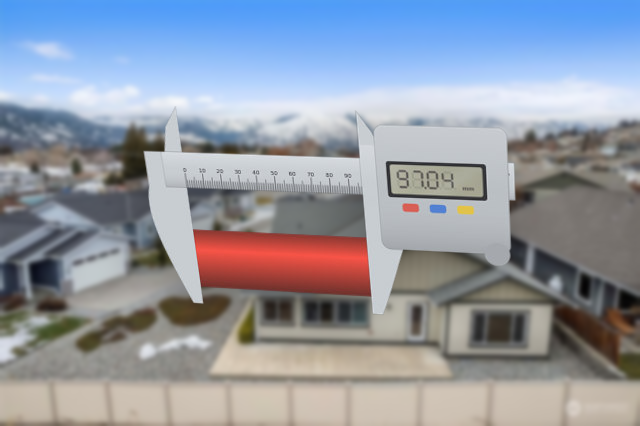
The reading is 97.04
